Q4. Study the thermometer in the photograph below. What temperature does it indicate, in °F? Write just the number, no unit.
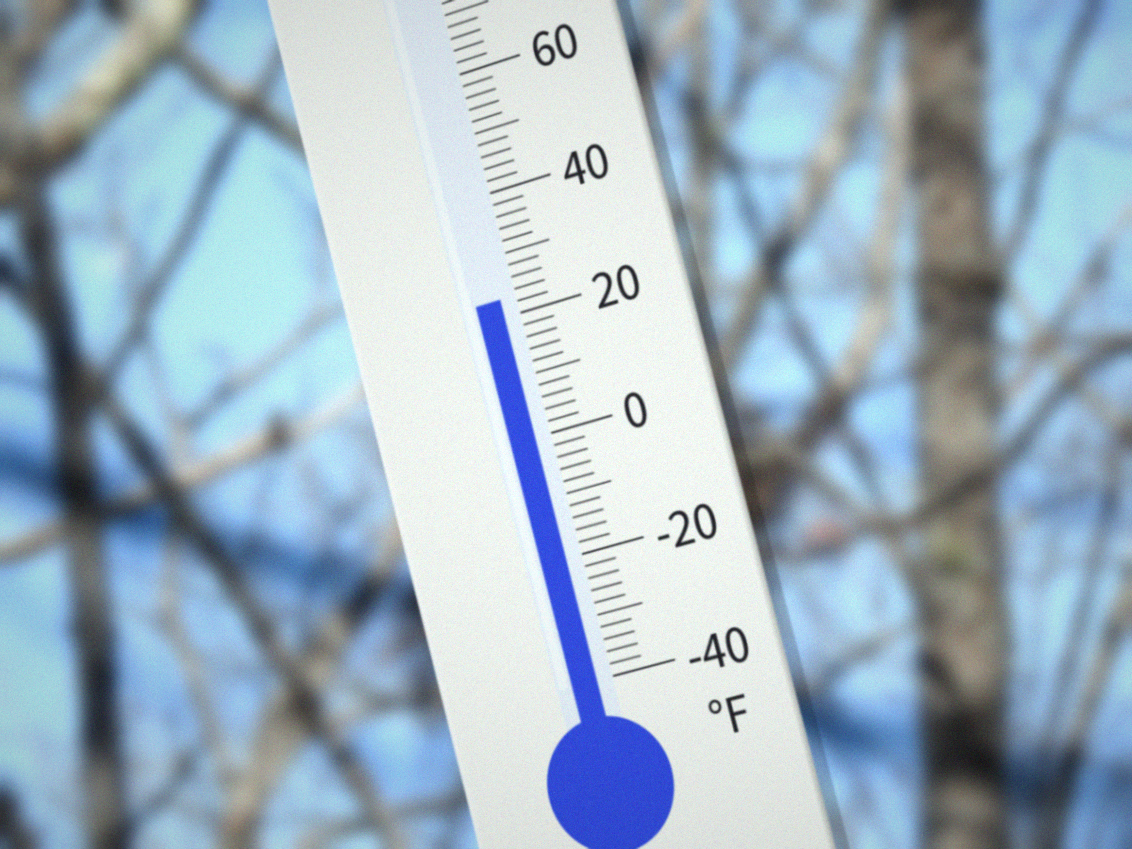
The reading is 23
